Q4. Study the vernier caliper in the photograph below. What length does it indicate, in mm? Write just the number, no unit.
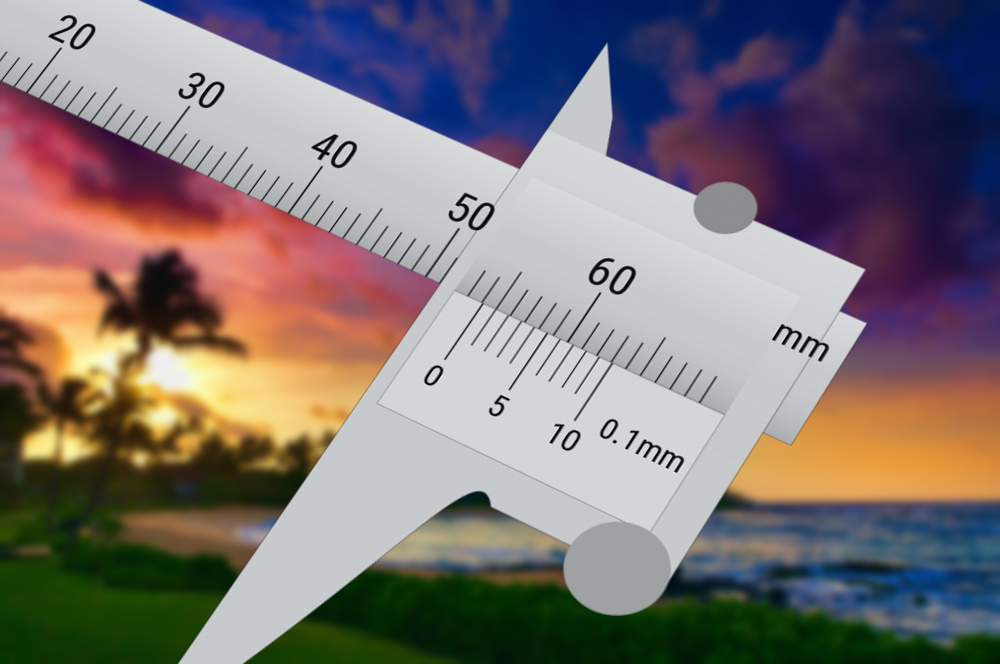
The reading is 54.1
